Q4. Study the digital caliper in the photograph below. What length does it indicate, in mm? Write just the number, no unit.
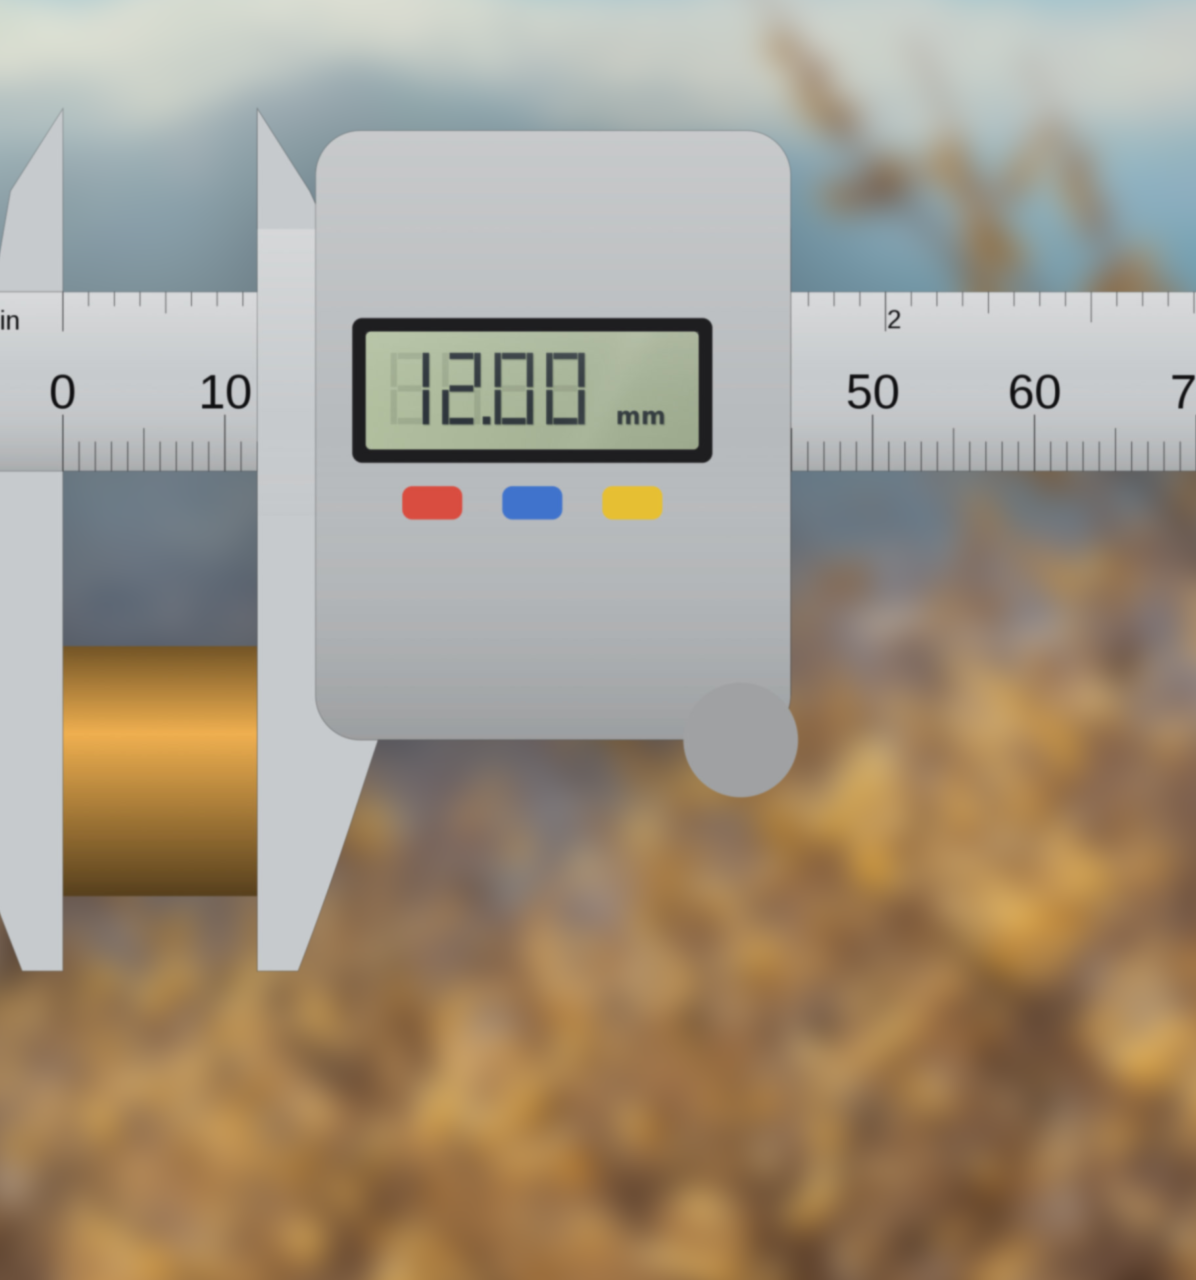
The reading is 12.00
